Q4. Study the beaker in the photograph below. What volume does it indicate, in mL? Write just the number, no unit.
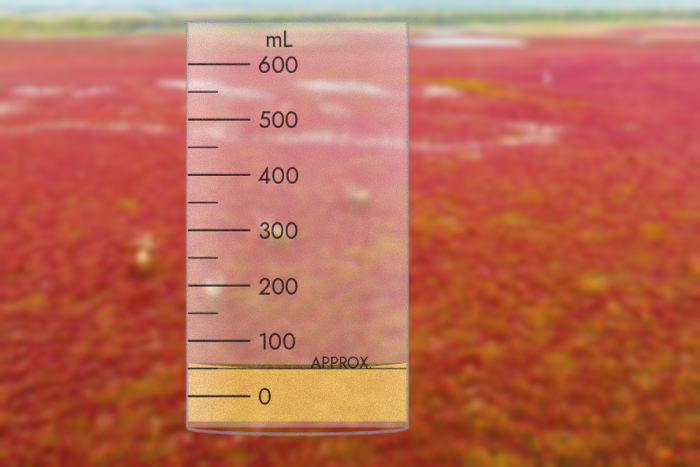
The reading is 50
